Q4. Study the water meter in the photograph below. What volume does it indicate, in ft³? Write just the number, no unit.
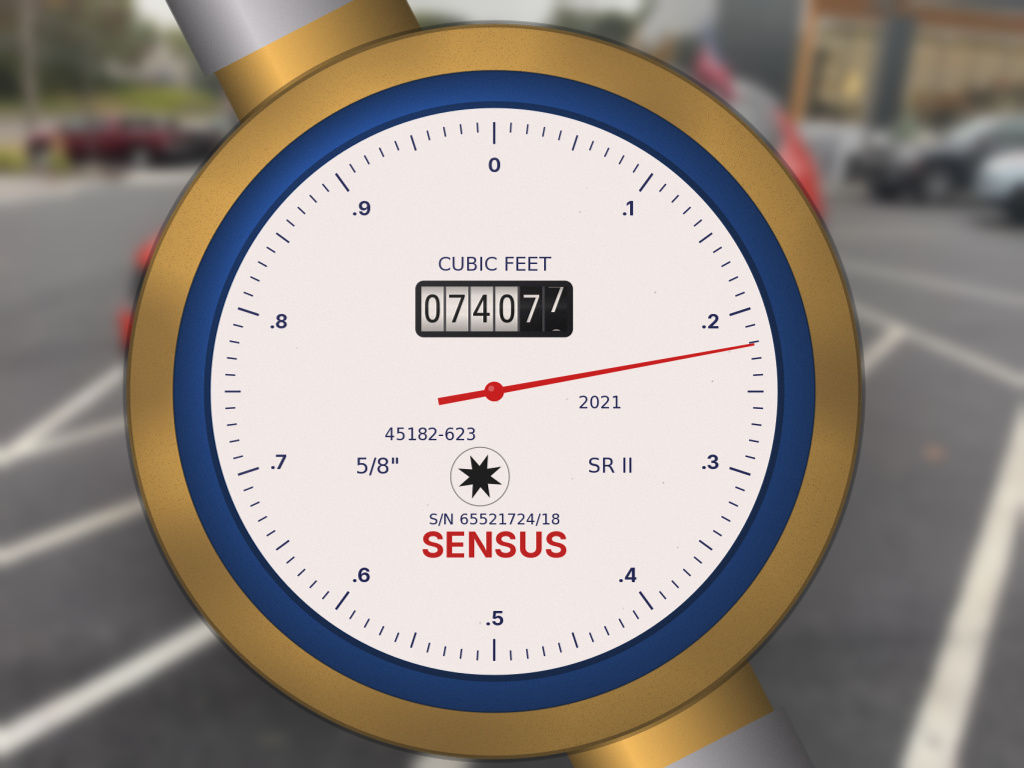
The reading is 74077.22
